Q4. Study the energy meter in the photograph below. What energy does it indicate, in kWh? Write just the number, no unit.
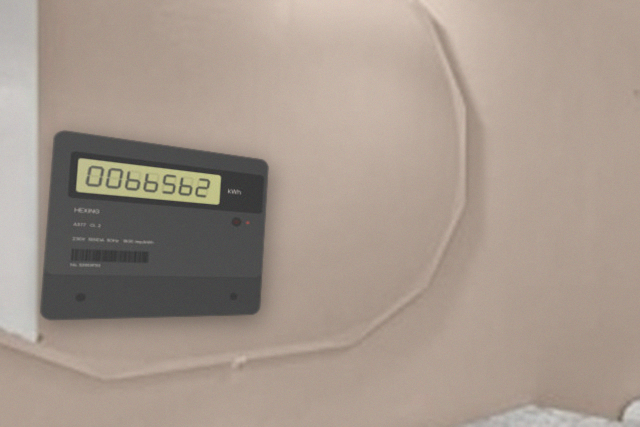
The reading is 66562
